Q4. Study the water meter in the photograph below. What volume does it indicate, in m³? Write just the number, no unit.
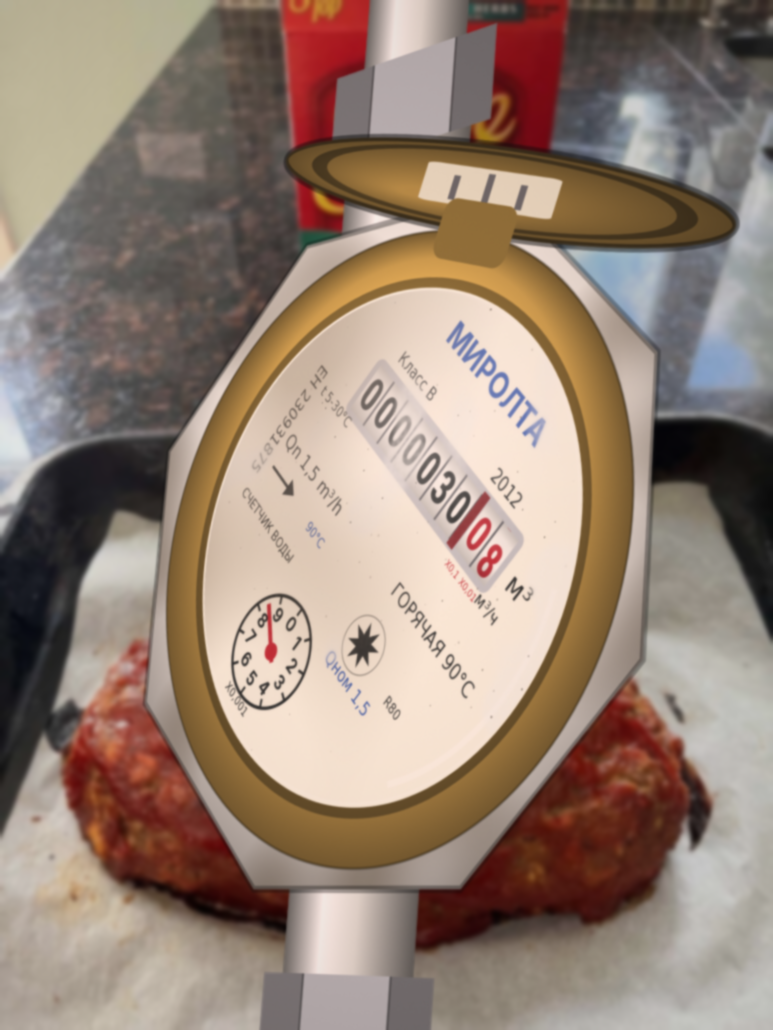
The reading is 30.078
